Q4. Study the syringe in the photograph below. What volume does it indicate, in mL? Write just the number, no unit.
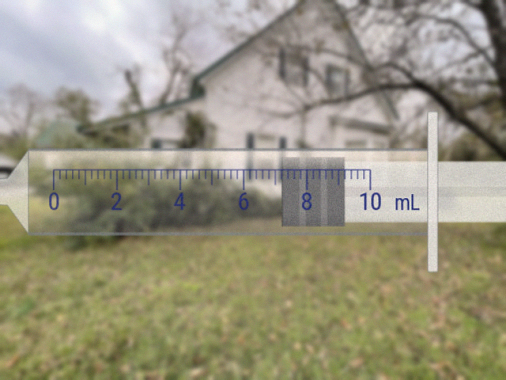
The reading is 7.2
